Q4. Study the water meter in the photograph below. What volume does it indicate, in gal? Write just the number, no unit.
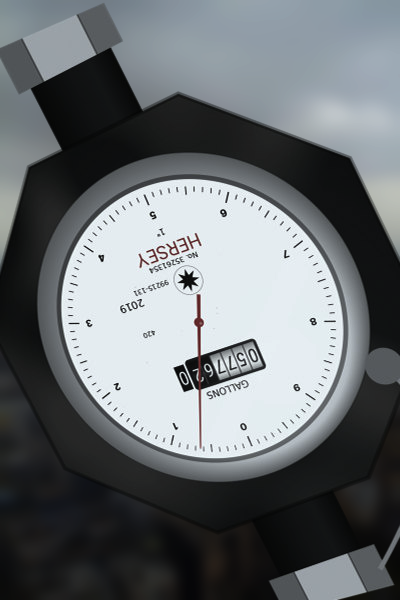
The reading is 577620.6
